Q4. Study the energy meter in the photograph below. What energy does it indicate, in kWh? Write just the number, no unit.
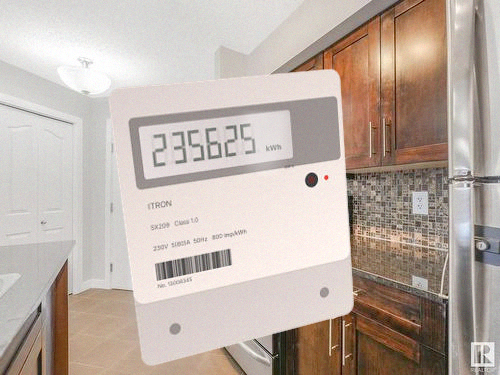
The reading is 235625
